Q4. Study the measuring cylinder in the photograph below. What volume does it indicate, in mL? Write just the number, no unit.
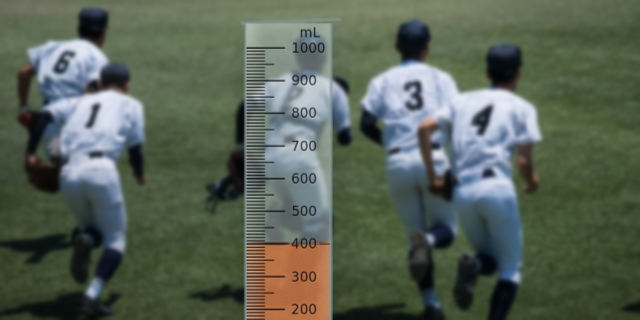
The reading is 400
